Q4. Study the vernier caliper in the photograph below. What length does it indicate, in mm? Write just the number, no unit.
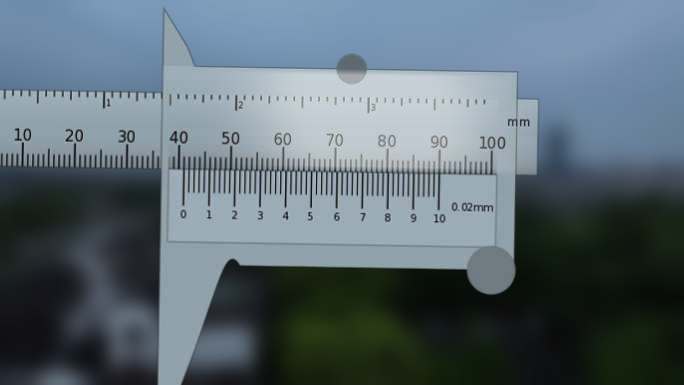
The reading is 41.0
